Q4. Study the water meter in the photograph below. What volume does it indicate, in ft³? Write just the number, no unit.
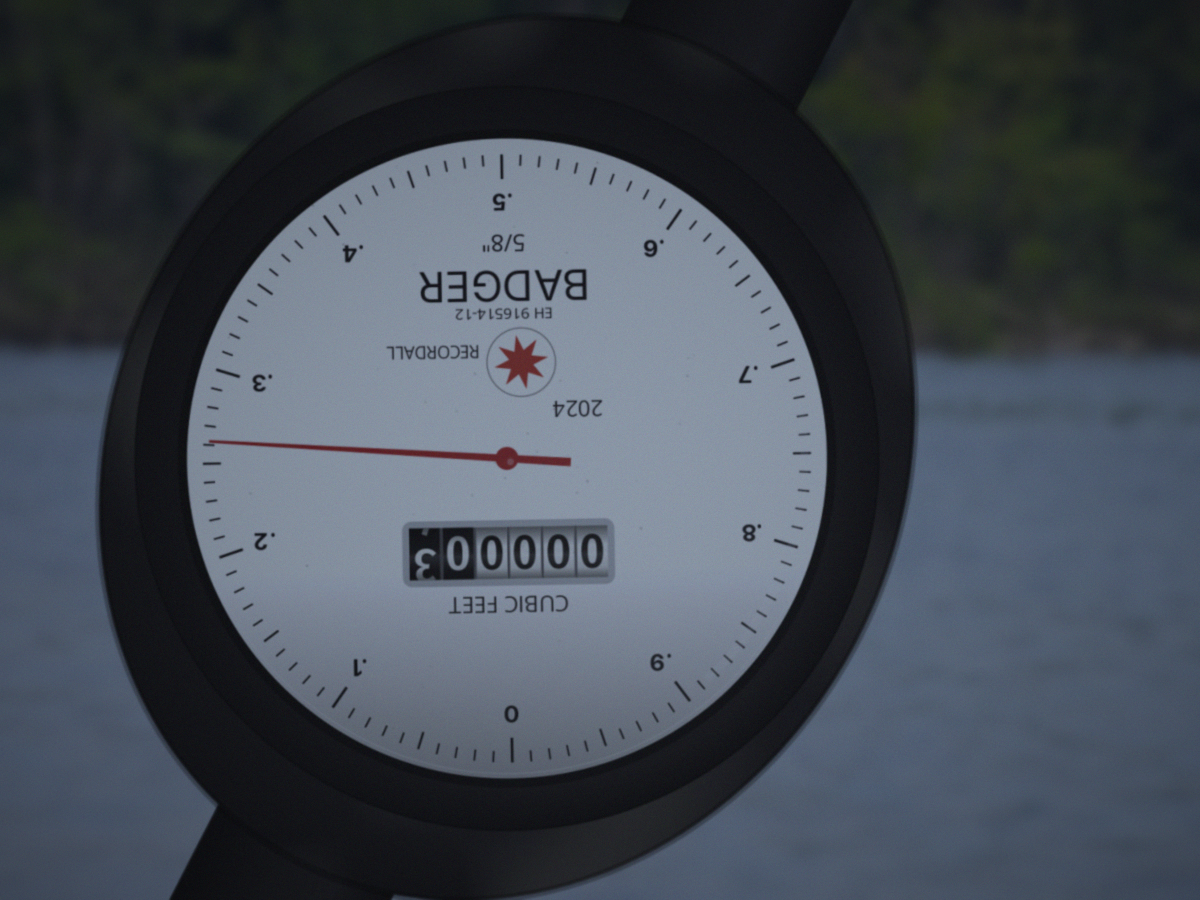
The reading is 3.26
